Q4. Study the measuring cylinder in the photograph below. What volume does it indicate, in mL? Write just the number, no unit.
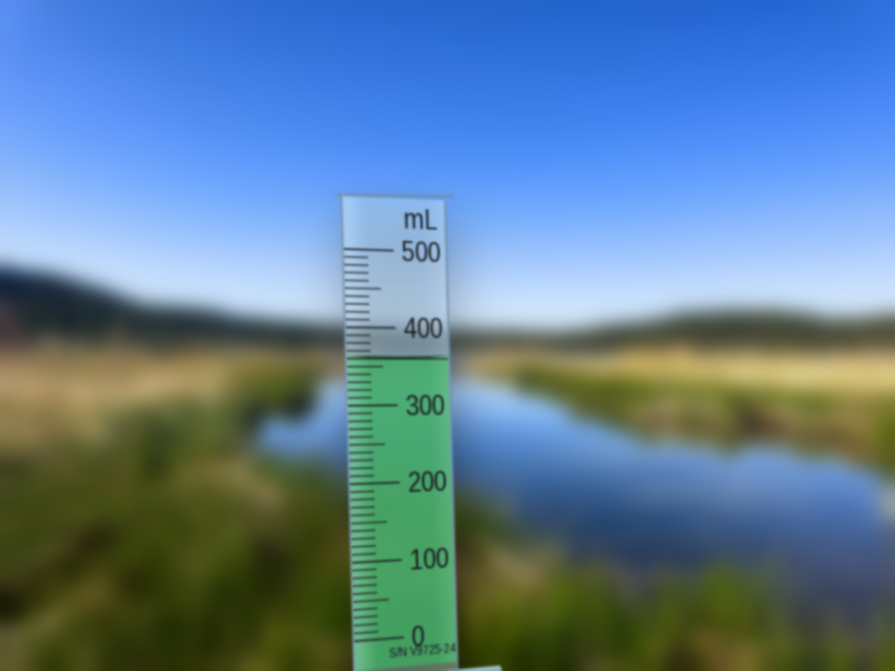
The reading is 360
